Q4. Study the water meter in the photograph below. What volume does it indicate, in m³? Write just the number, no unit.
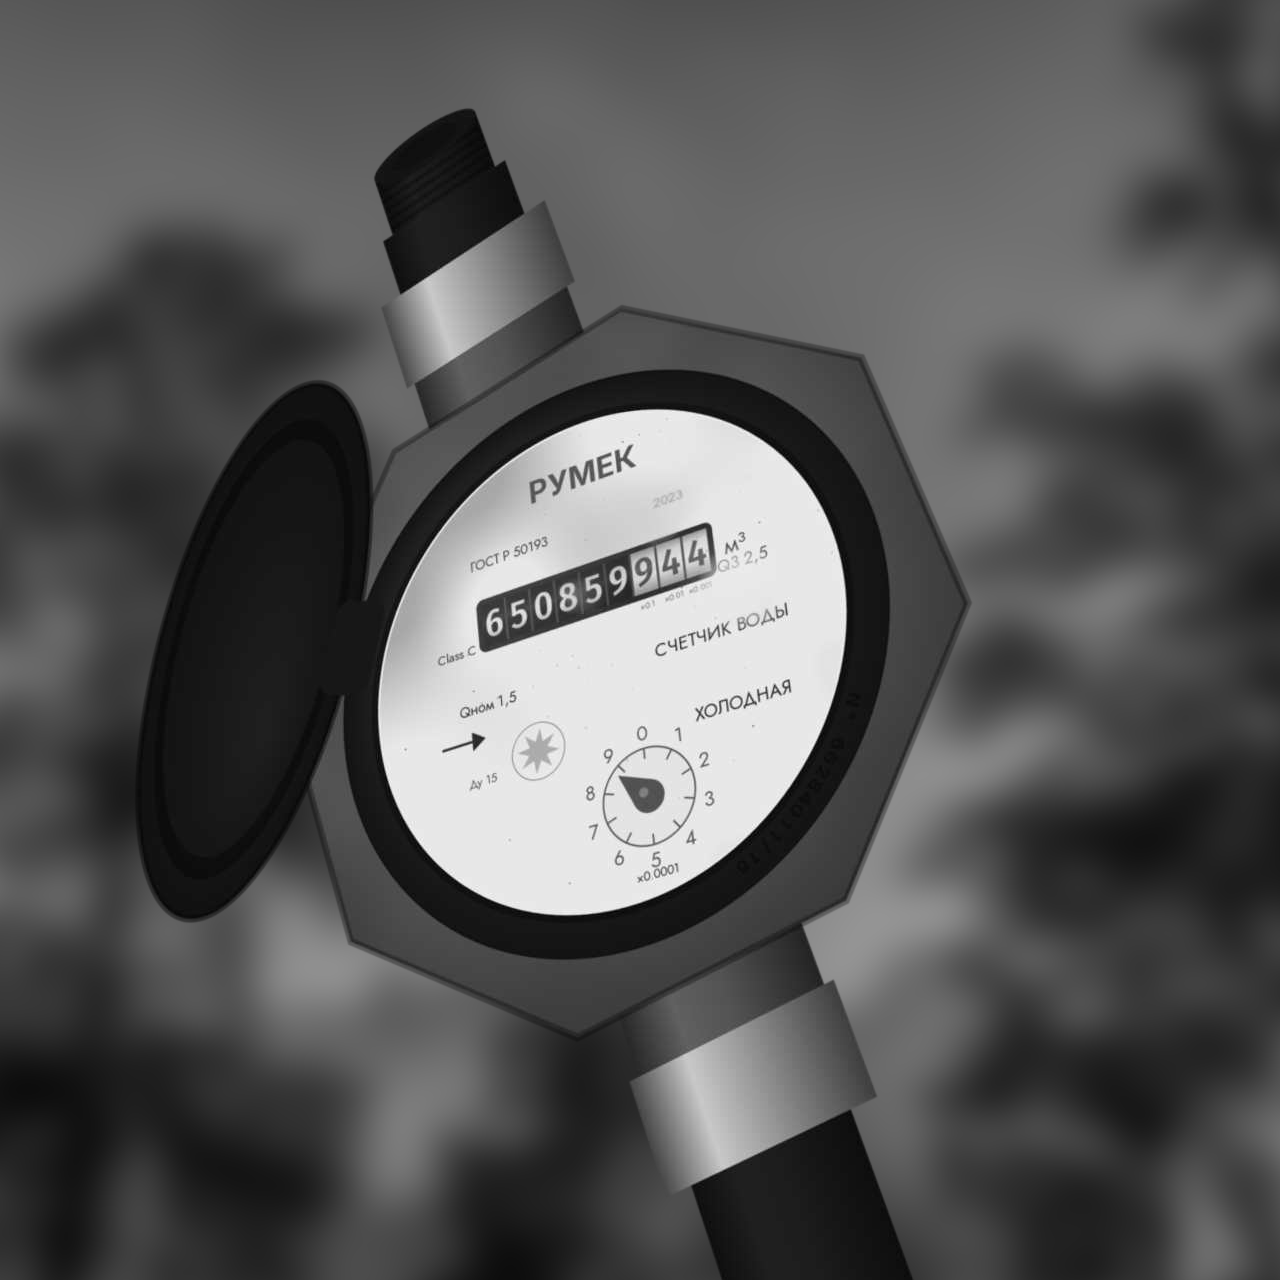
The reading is 650859.9448
